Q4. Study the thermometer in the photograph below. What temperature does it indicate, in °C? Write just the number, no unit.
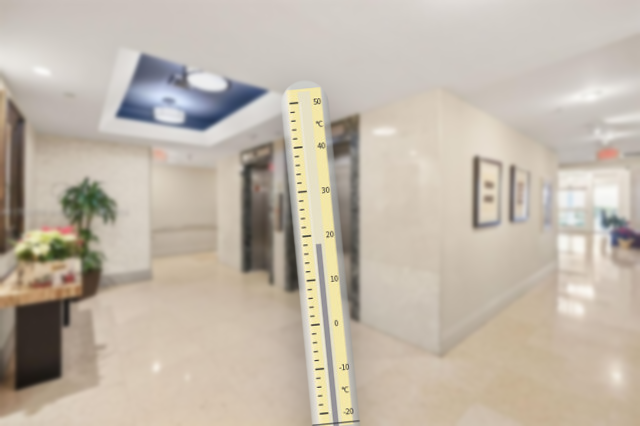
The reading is 18
